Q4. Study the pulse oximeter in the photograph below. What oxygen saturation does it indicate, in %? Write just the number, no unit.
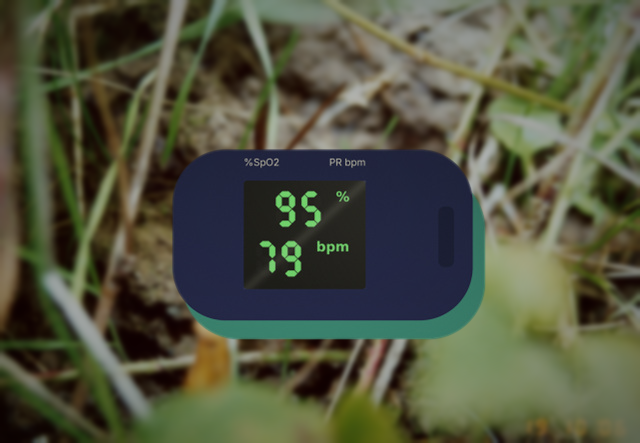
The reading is 95
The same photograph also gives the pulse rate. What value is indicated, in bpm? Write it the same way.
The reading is 79
